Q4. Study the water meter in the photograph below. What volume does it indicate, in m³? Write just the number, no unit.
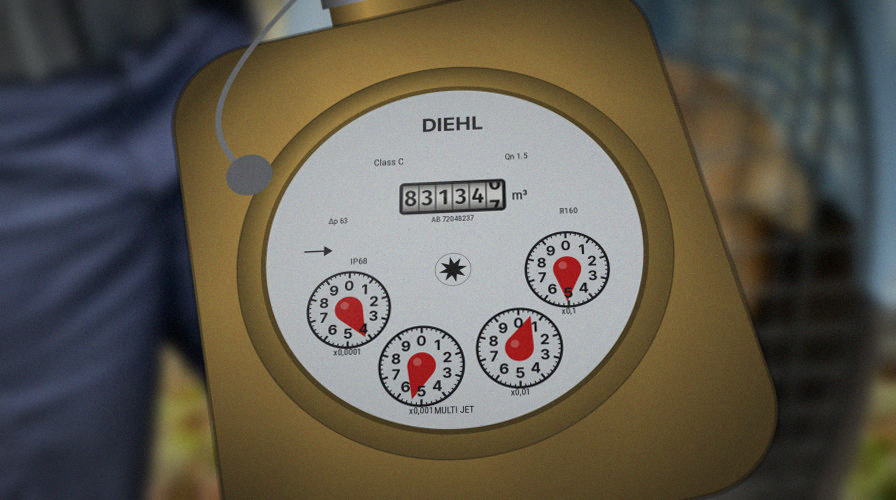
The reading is 831346.5054
